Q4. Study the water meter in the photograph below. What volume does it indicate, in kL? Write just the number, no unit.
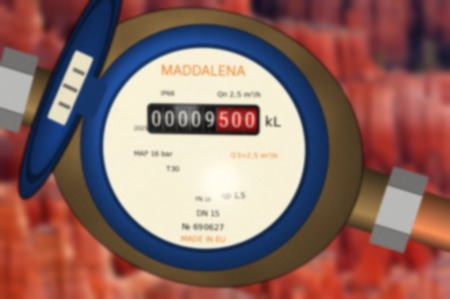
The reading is 9.500
